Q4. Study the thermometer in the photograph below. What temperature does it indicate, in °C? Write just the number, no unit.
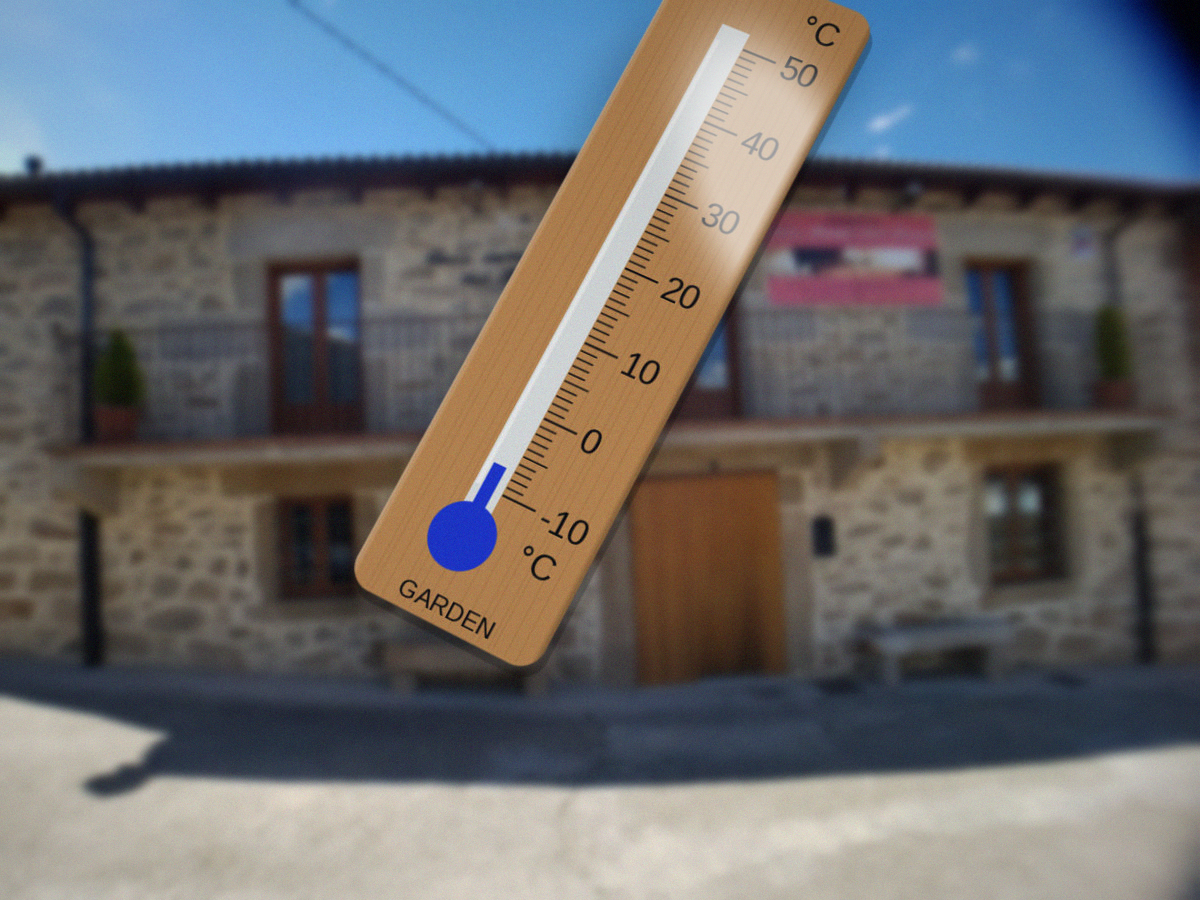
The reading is -7
